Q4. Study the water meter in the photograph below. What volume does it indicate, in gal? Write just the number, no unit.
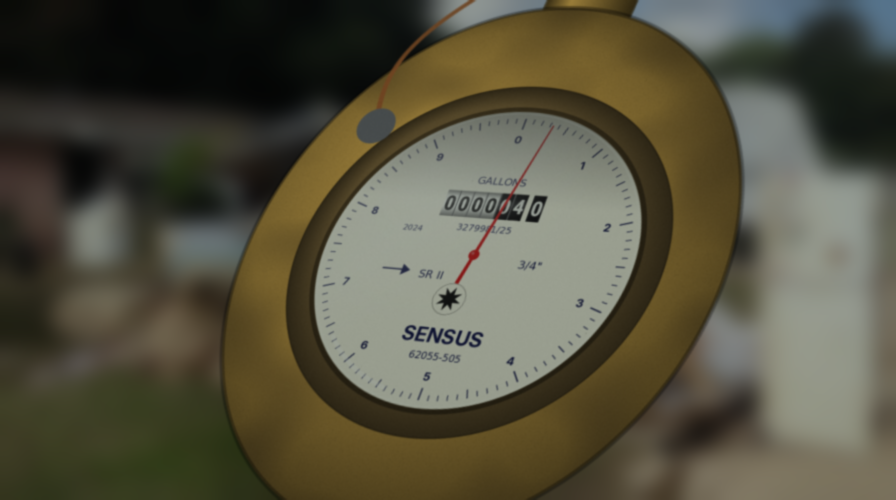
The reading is 40.3
